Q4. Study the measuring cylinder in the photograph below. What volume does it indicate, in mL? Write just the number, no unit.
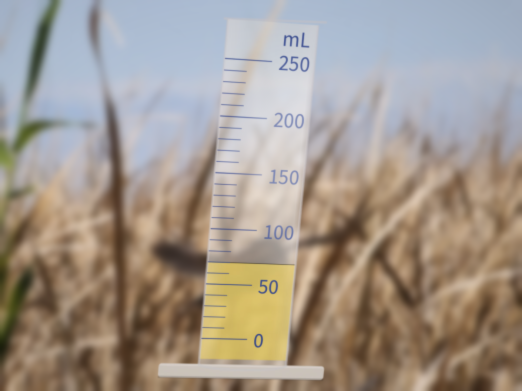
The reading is 70
